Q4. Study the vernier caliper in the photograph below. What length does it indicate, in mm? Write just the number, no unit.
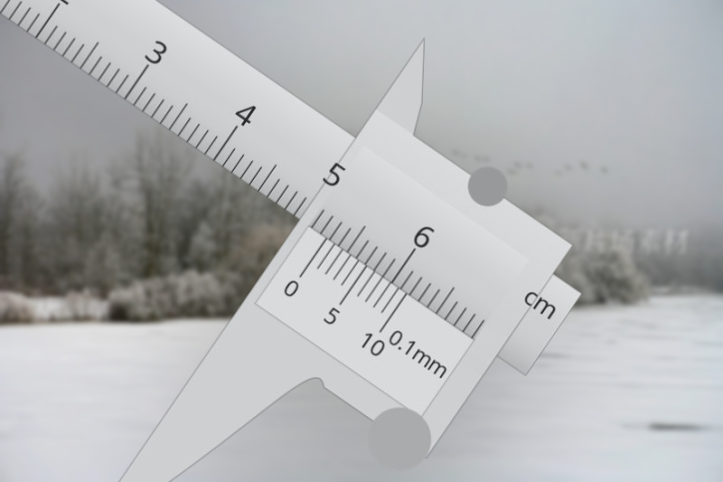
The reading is 52.7
